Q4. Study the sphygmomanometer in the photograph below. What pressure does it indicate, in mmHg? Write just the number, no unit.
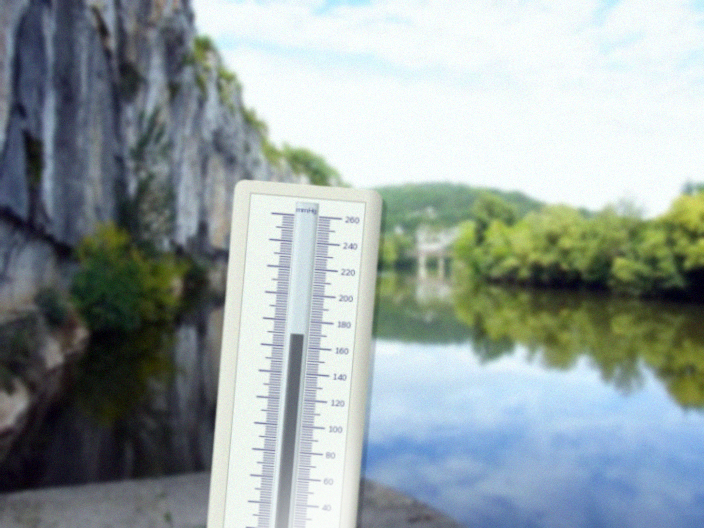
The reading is 170
